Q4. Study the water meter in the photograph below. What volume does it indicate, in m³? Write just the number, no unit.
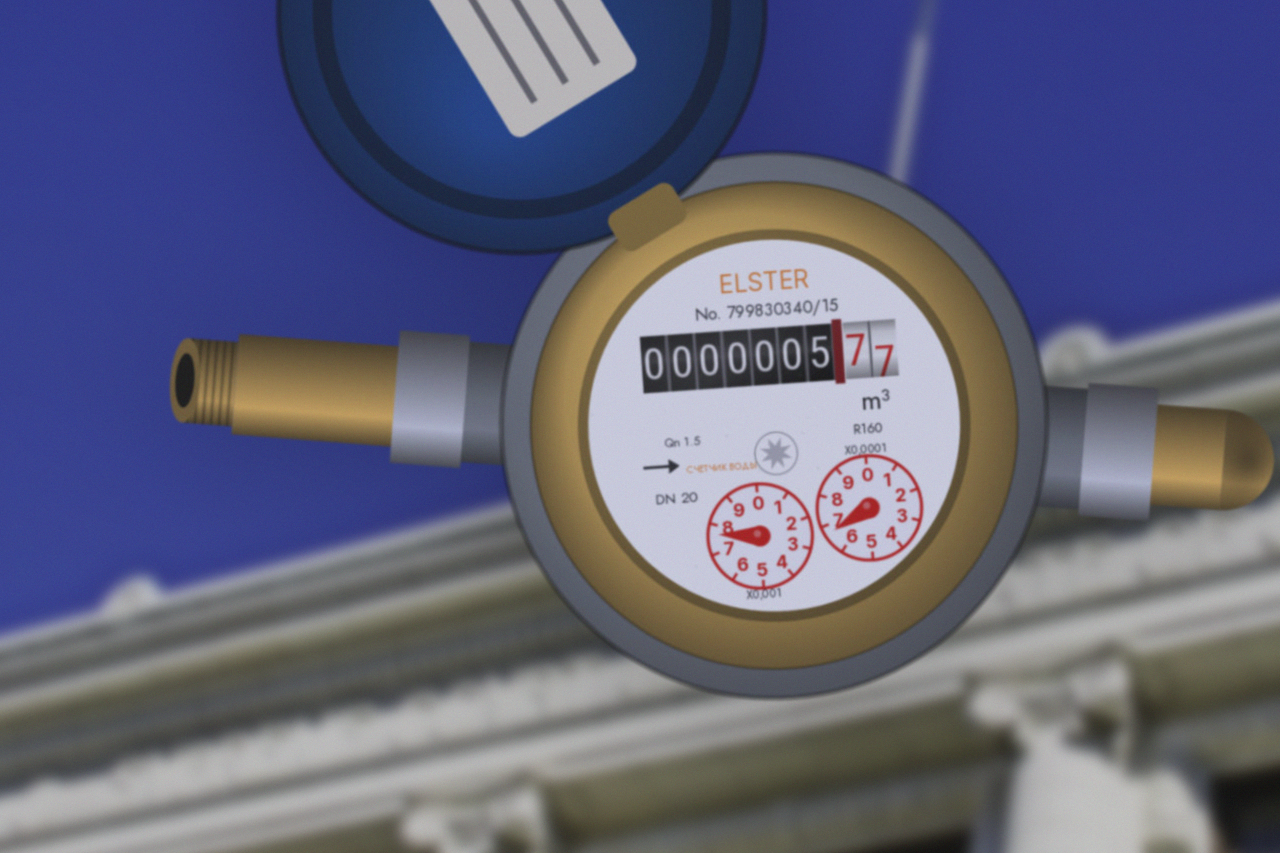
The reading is 5.7676
